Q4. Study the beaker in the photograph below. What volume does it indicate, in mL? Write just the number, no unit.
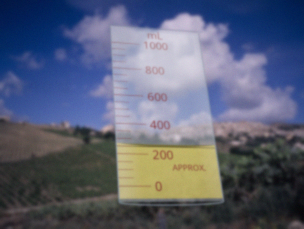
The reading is 250
